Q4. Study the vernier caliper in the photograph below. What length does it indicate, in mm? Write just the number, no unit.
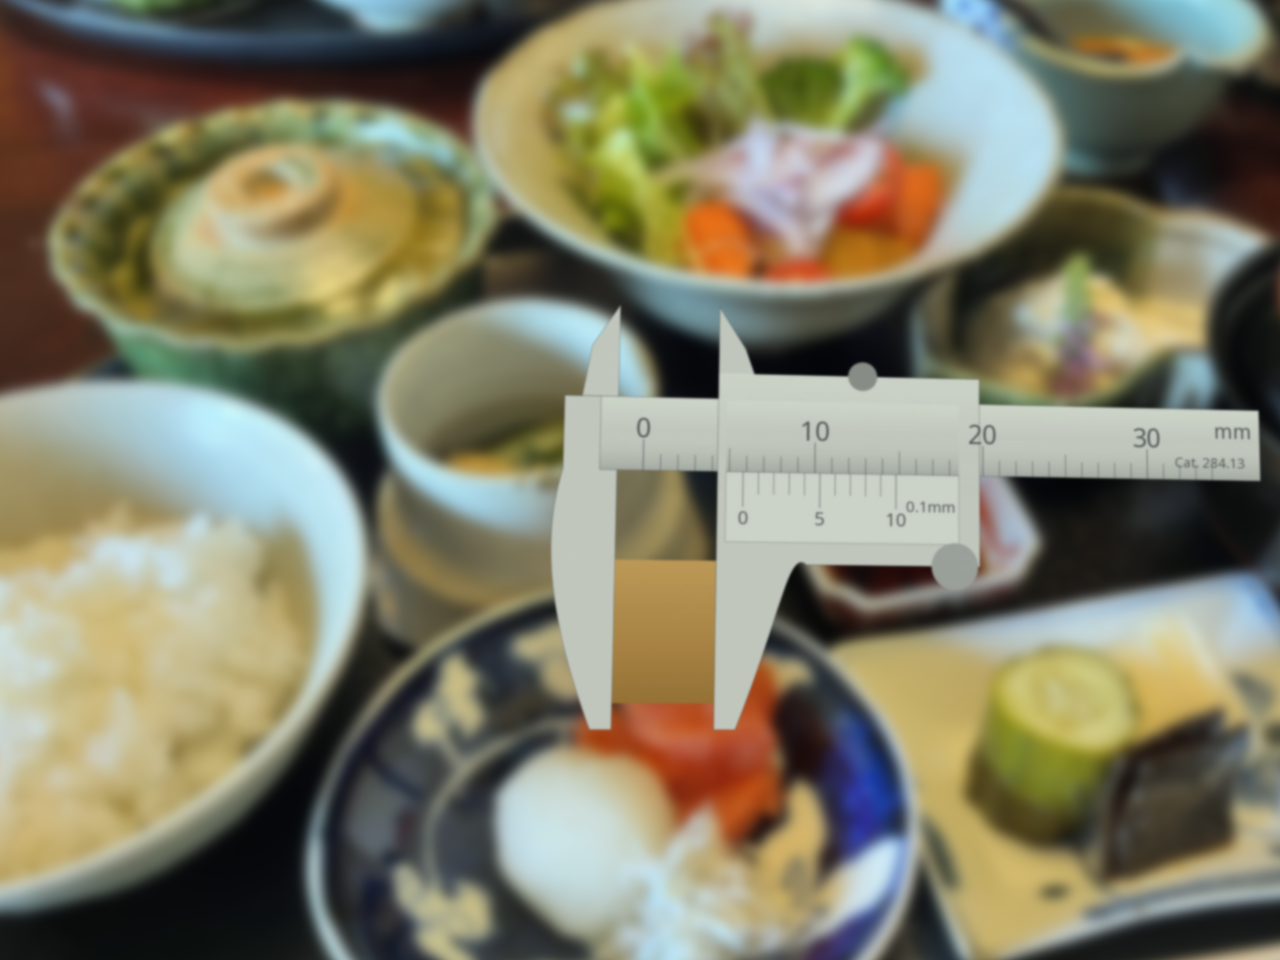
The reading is 5.8
